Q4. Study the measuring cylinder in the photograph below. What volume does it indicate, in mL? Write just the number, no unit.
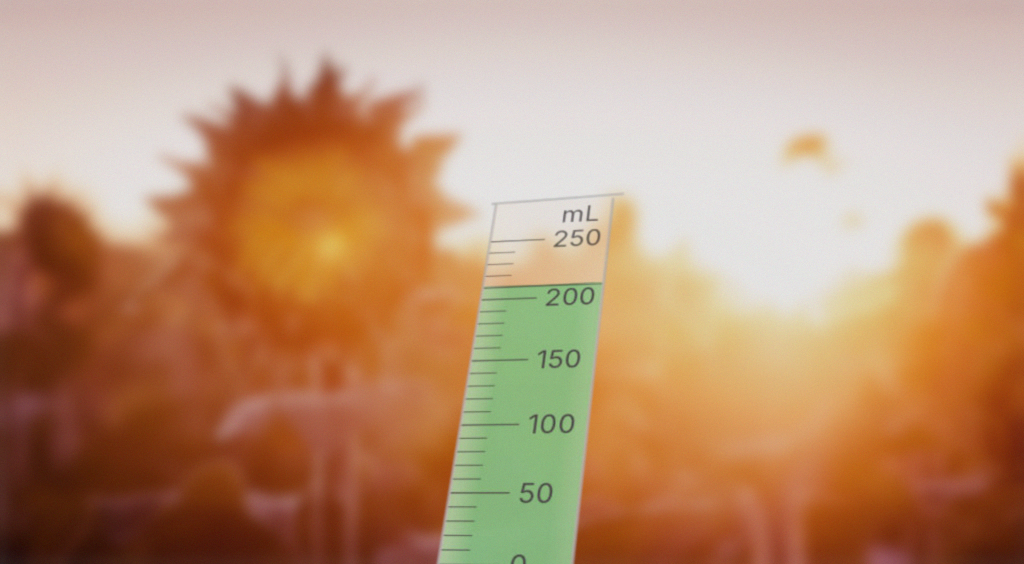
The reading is 210
